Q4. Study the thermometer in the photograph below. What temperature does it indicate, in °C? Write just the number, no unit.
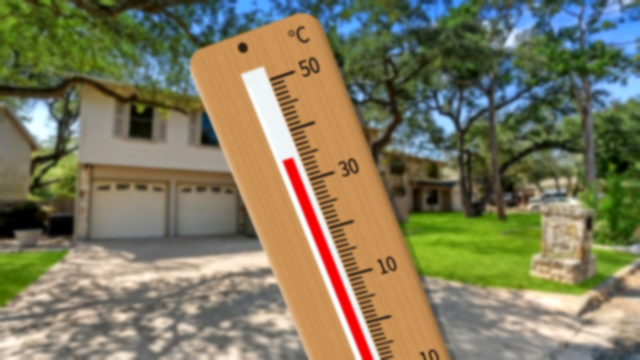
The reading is 35
